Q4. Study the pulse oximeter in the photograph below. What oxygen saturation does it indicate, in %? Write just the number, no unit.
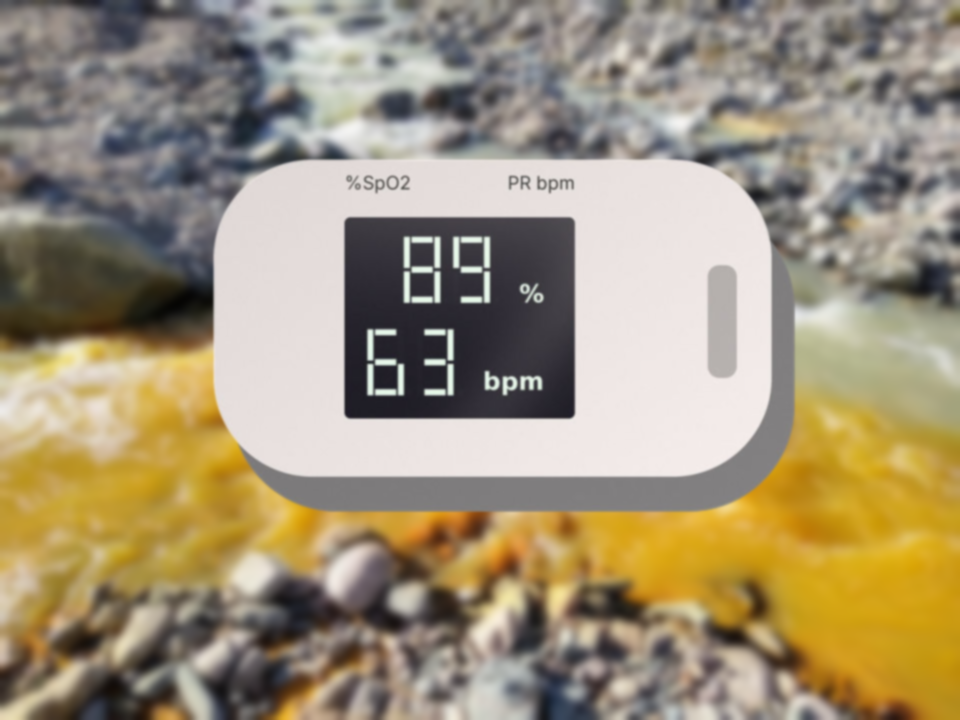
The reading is 89
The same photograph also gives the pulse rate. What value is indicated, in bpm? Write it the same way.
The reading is 63
